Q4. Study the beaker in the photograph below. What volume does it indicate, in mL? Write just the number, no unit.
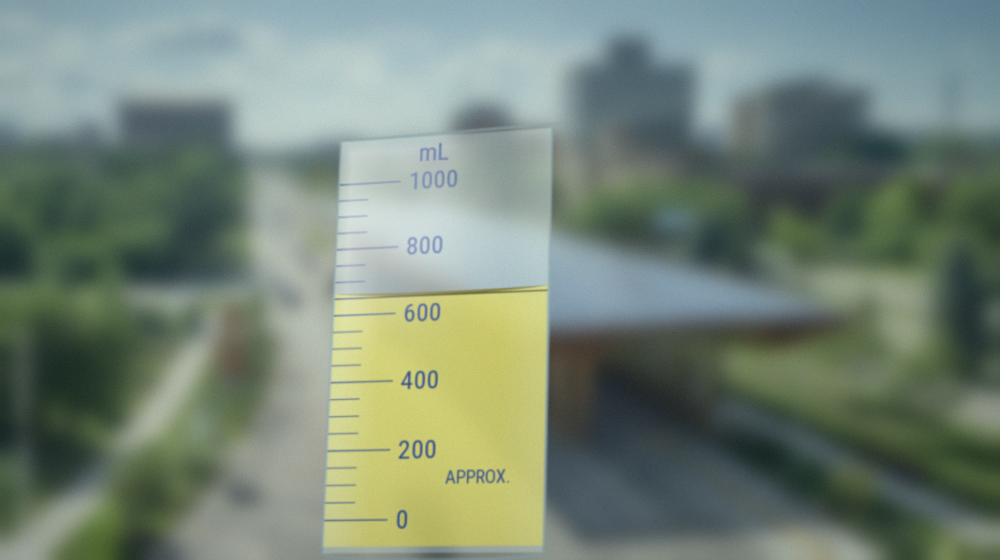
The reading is 650
